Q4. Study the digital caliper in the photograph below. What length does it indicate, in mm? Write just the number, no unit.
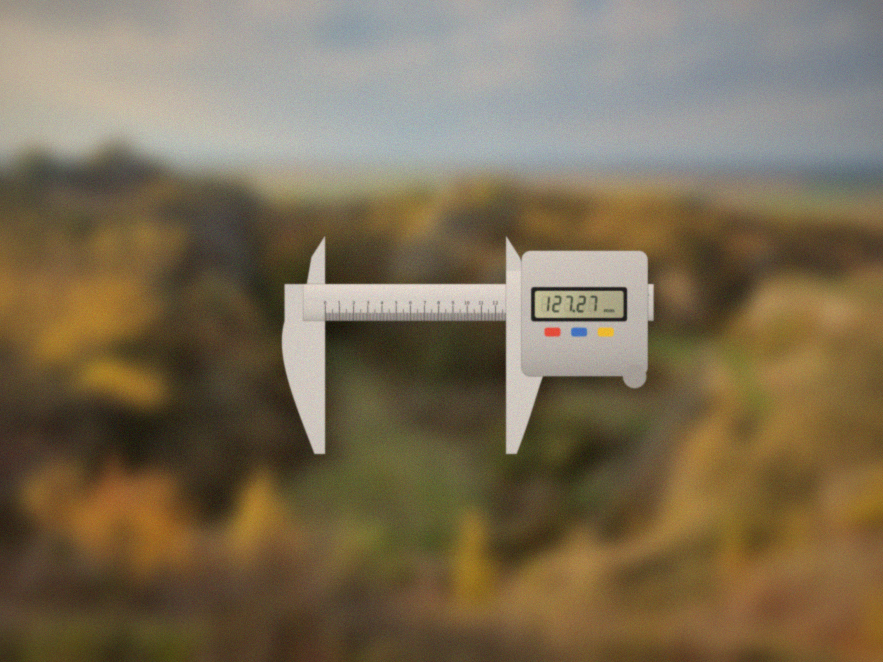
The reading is 127.27
